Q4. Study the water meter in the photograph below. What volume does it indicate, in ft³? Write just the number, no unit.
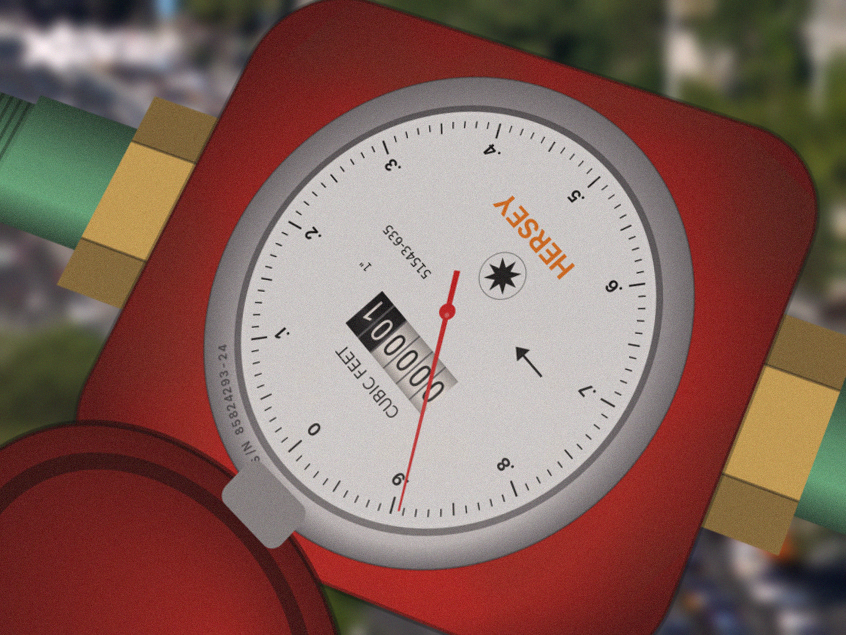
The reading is 0.89
